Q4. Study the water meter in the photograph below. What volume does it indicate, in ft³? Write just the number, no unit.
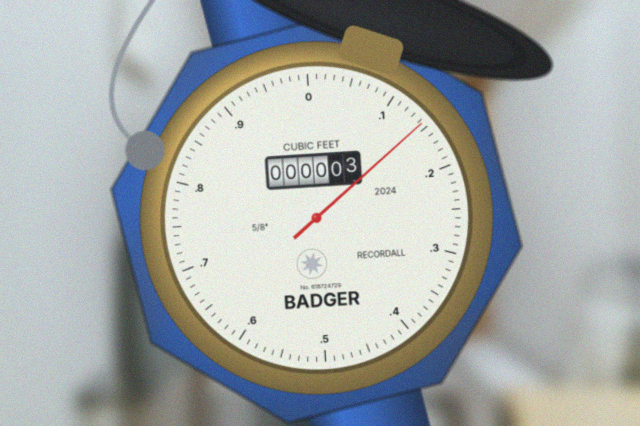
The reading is 3.14
